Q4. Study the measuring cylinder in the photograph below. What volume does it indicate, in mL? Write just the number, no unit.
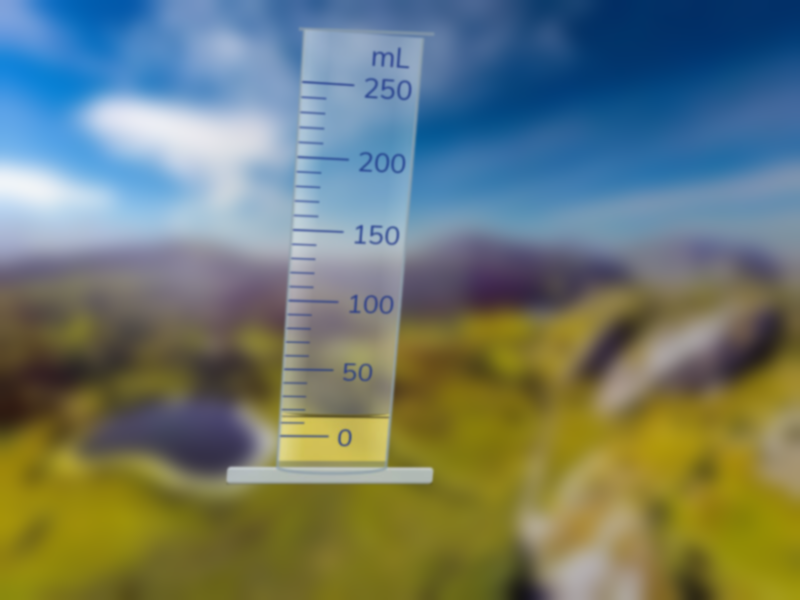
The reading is 15
